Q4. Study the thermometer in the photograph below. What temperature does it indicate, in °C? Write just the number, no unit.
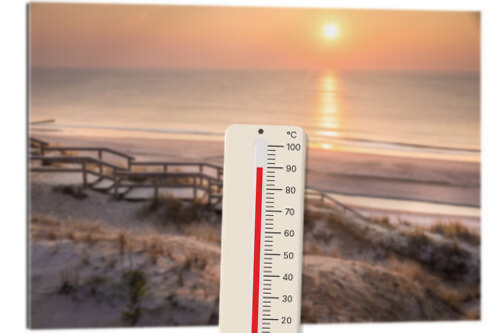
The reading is 90
